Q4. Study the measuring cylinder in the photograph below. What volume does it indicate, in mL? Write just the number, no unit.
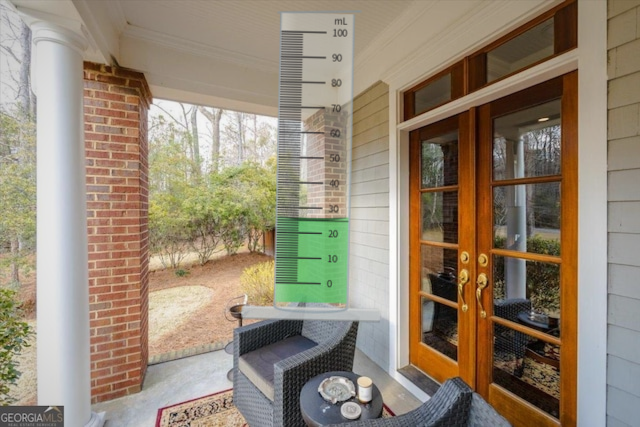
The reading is 25
